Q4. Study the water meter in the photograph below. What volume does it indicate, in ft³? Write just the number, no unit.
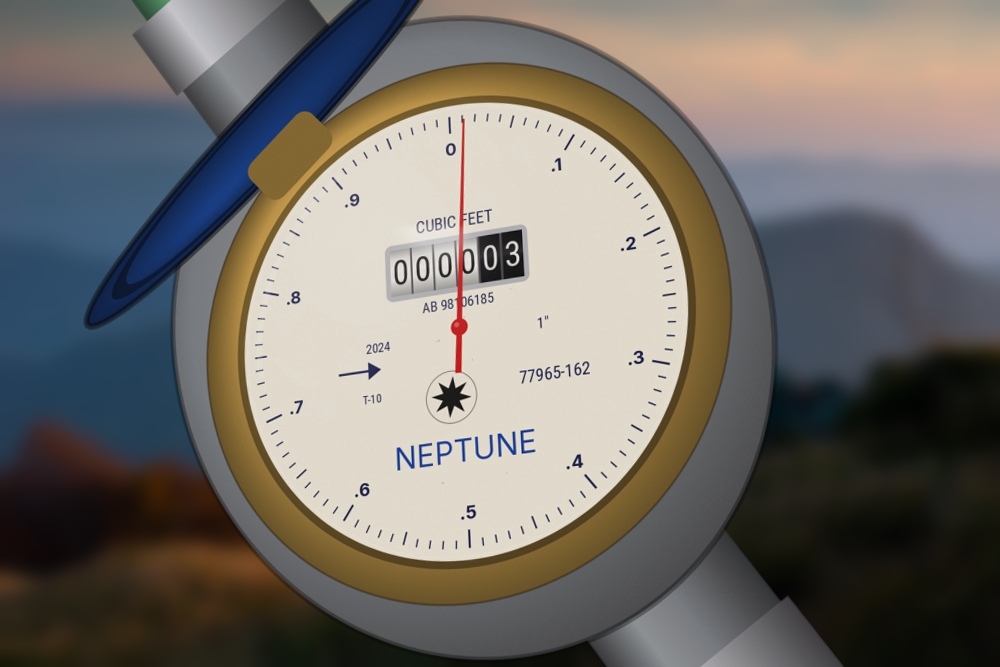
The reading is 3.01
